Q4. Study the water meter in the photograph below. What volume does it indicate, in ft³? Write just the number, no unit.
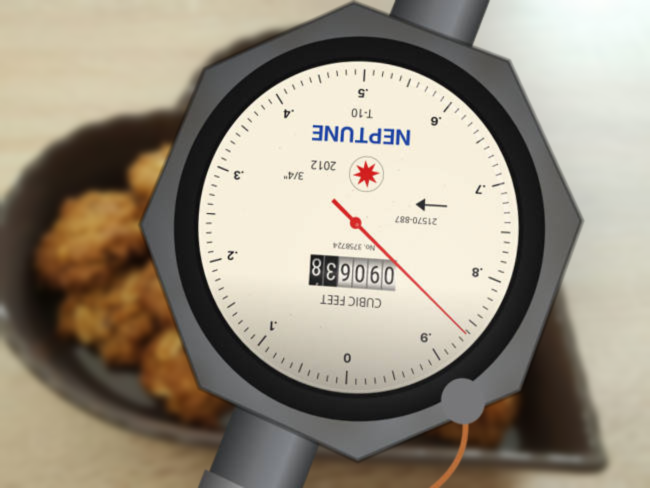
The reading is 90637.86
